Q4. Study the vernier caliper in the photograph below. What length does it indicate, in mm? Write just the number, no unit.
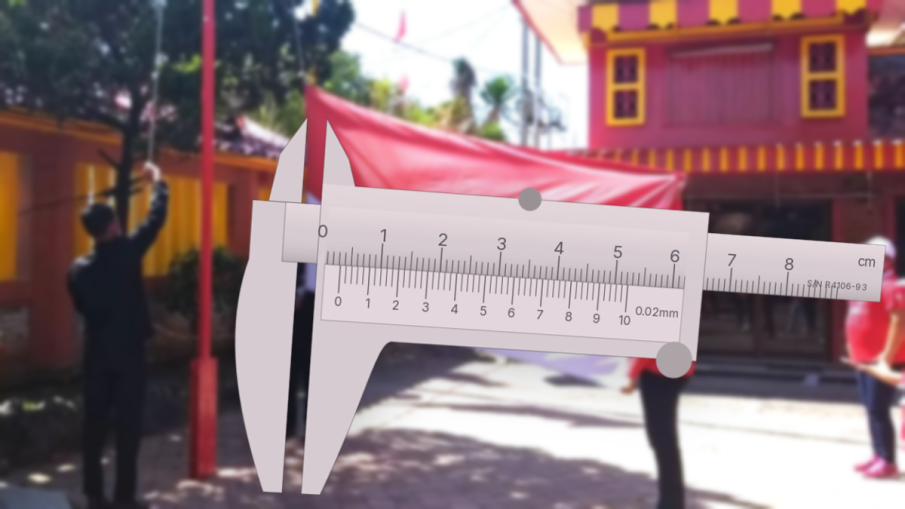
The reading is 3.2
